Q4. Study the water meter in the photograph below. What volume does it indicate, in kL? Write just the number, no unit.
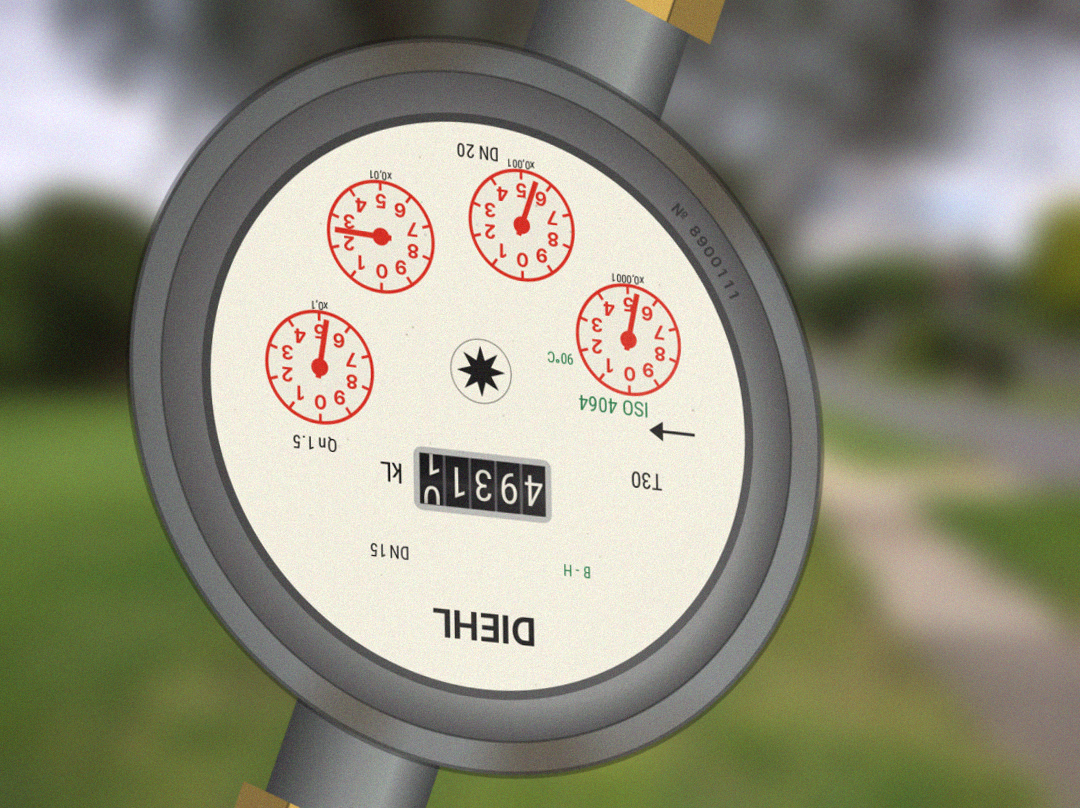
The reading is 49310.5255
